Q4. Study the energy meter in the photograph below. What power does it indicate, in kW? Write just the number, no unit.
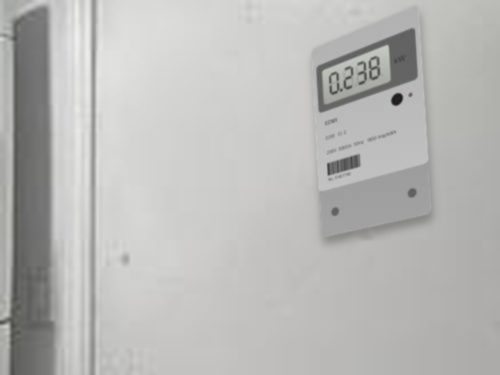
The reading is 0.238
